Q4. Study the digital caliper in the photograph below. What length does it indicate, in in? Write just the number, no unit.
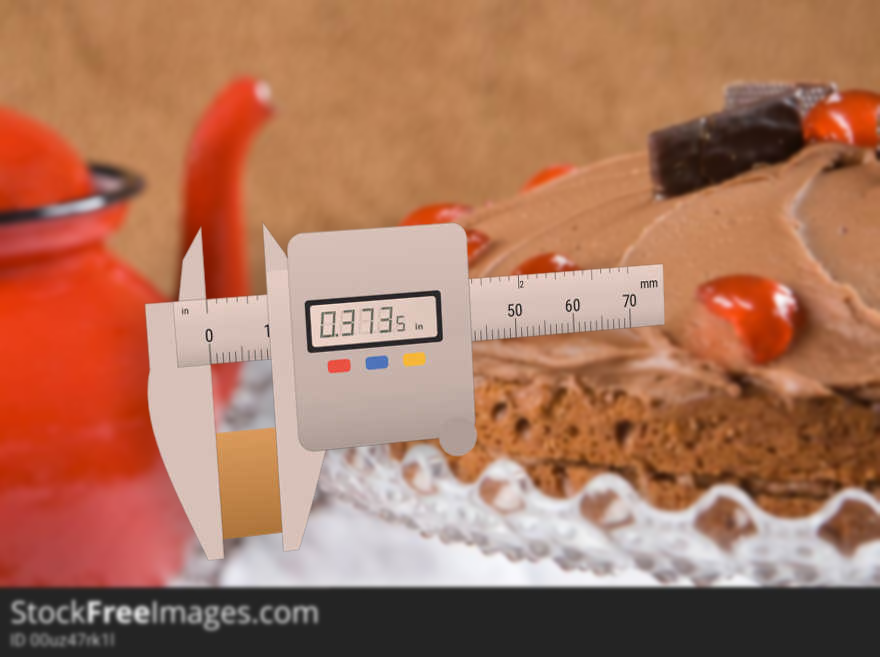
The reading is 0.3735
